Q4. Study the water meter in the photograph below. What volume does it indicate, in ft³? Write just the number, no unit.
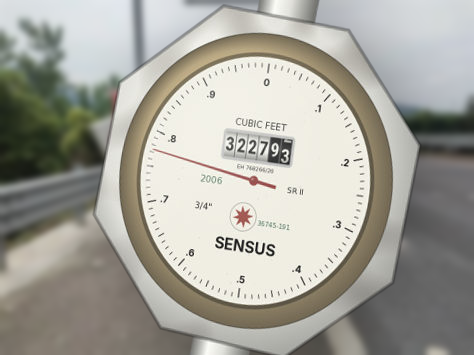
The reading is 322792.77
